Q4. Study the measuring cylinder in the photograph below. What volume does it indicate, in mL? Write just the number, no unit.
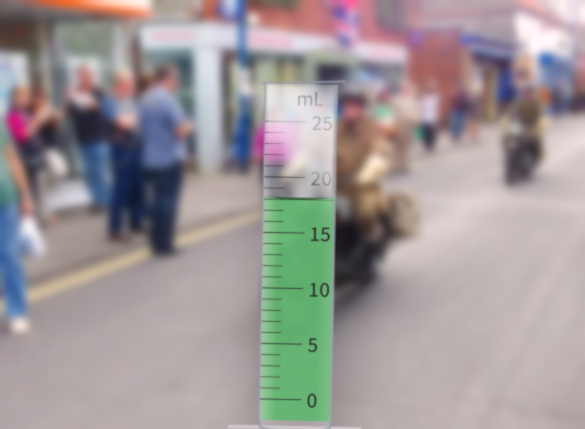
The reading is 18
